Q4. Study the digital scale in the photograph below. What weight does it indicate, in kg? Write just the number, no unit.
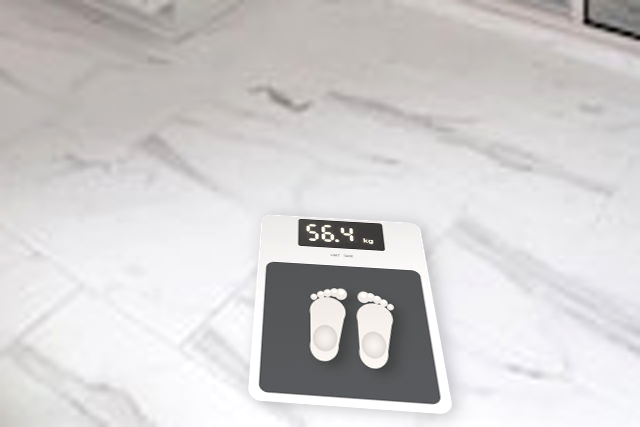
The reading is 56.4
